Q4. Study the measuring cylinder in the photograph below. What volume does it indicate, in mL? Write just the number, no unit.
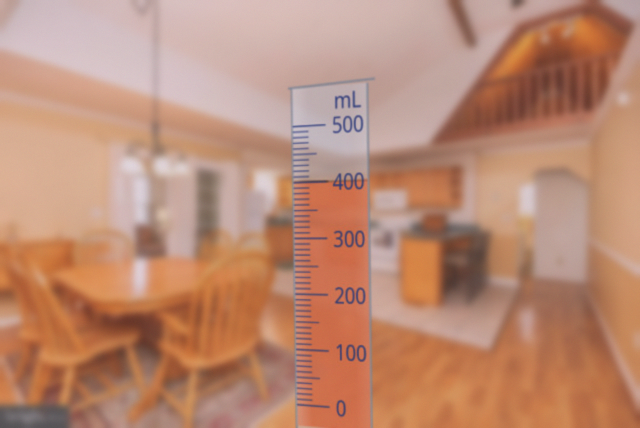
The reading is 400
